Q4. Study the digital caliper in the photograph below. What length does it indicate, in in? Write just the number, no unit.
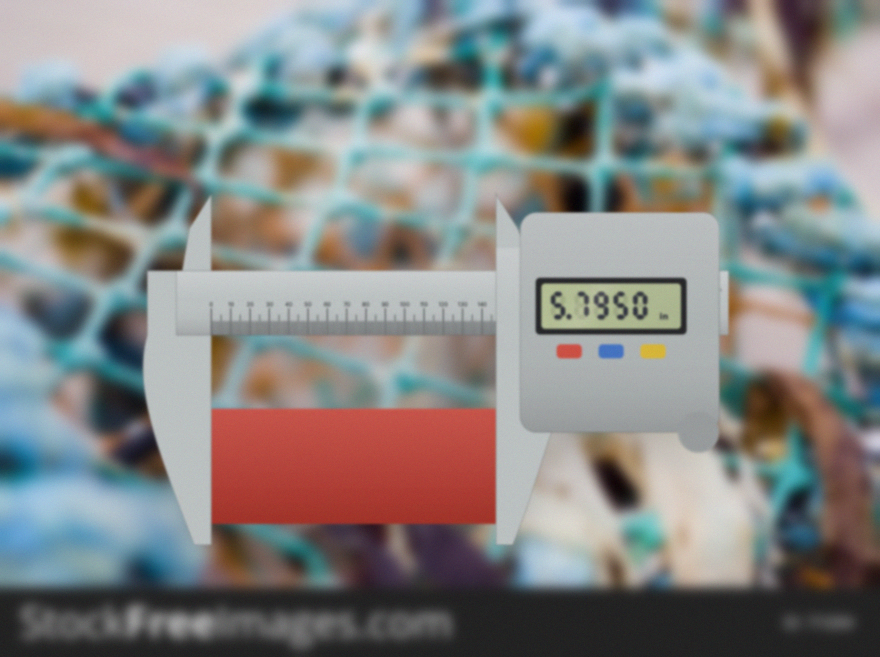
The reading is 5.7950
